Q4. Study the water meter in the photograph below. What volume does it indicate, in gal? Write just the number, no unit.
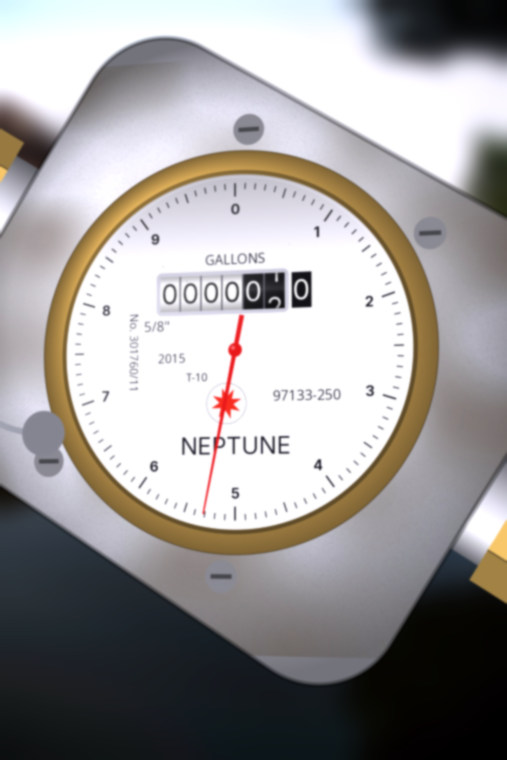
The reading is 15.3
